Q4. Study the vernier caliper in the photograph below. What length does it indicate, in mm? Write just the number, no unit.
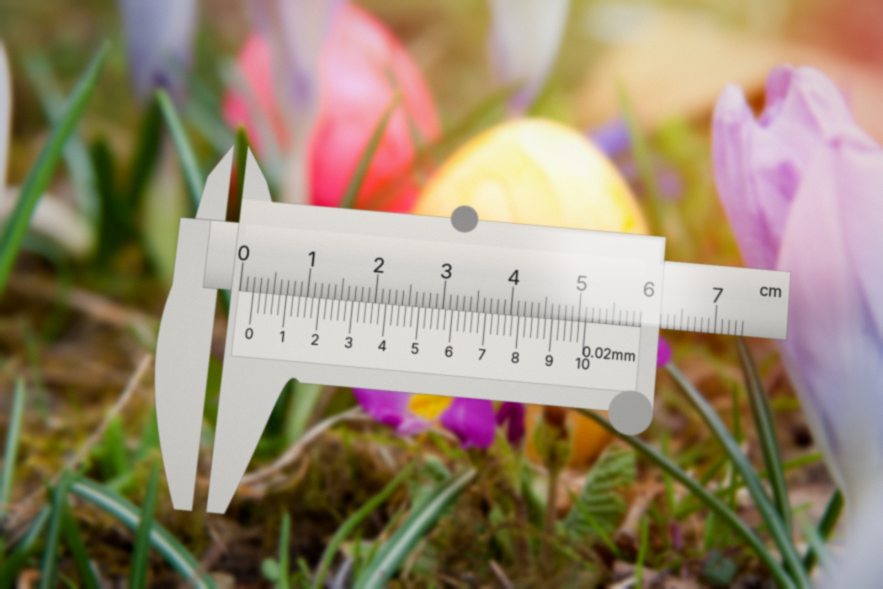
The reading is 2.0
